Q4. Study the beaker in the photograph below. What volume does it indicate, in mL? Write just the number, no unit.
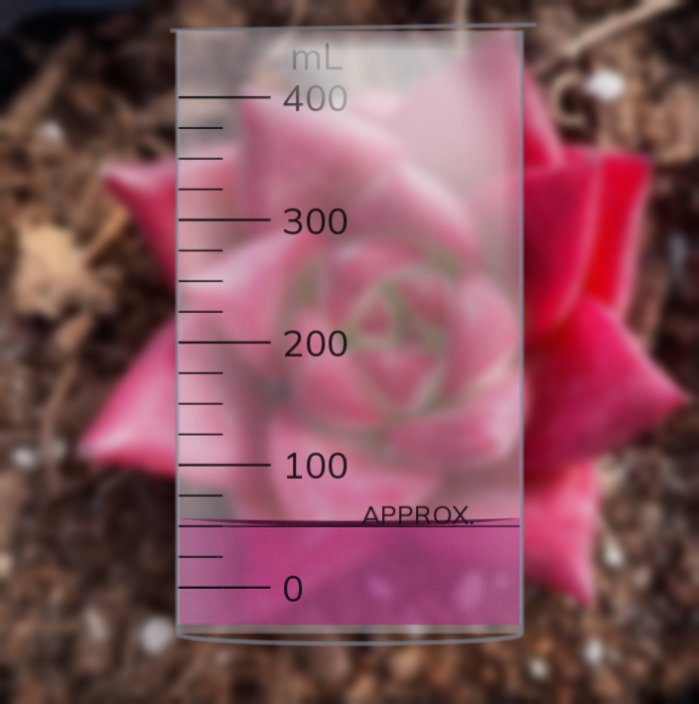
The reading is 50
